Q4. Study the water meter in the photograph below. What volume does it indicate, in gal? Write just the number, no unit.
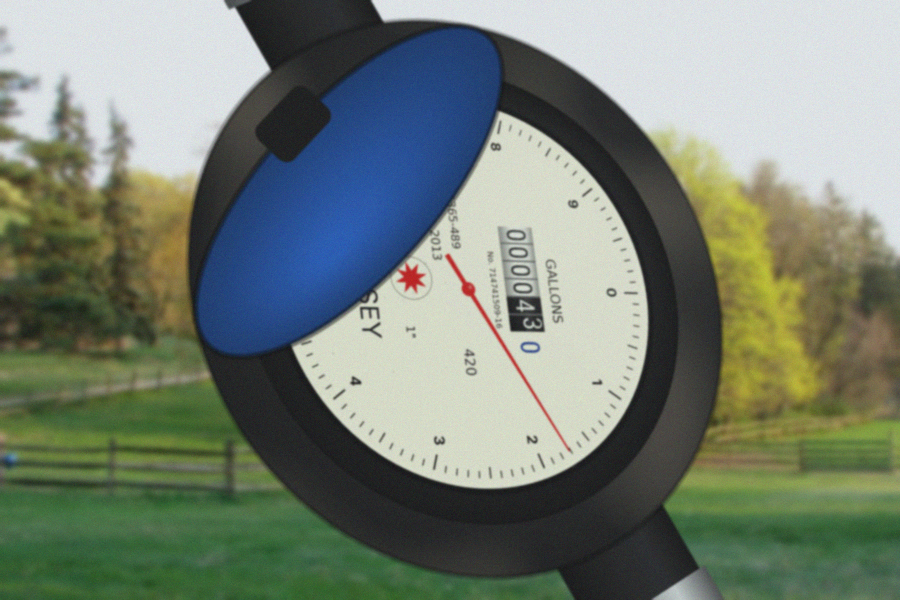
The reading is 431.7
